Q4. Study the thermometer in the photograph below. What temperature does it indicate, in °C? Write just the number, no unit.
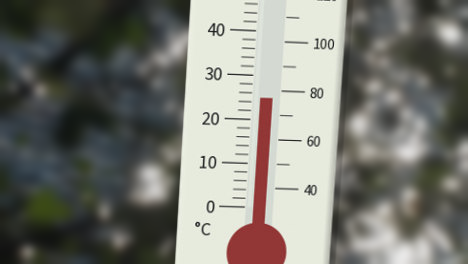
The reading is 25
